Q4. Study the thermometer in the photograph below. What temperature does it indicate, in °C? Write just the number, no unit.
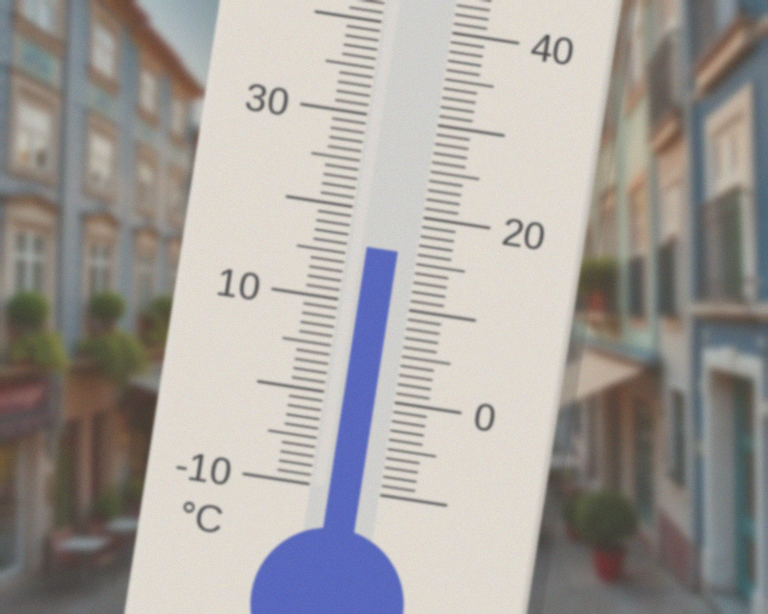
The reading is 16
